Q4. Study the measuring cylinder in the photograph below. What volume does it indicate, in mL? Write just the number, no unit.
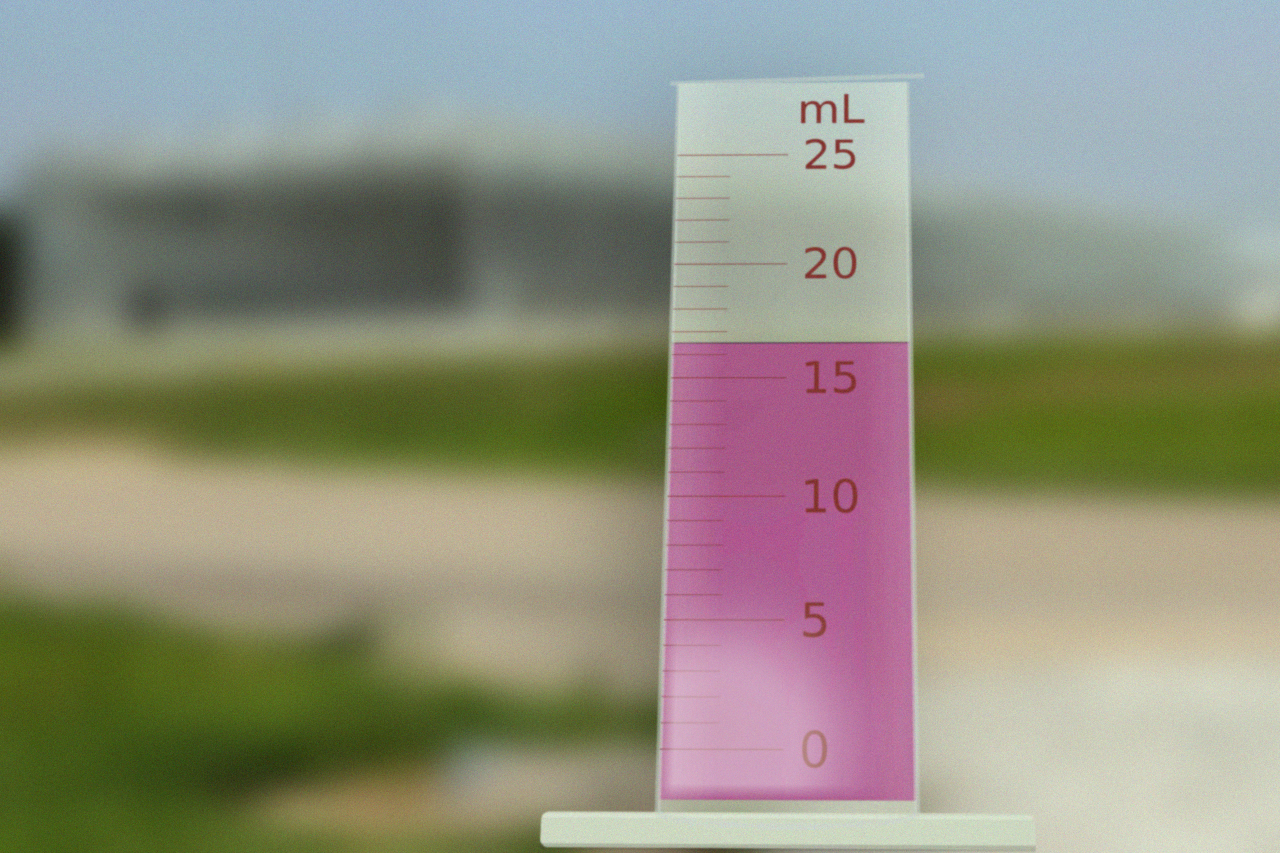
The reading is 16.5
